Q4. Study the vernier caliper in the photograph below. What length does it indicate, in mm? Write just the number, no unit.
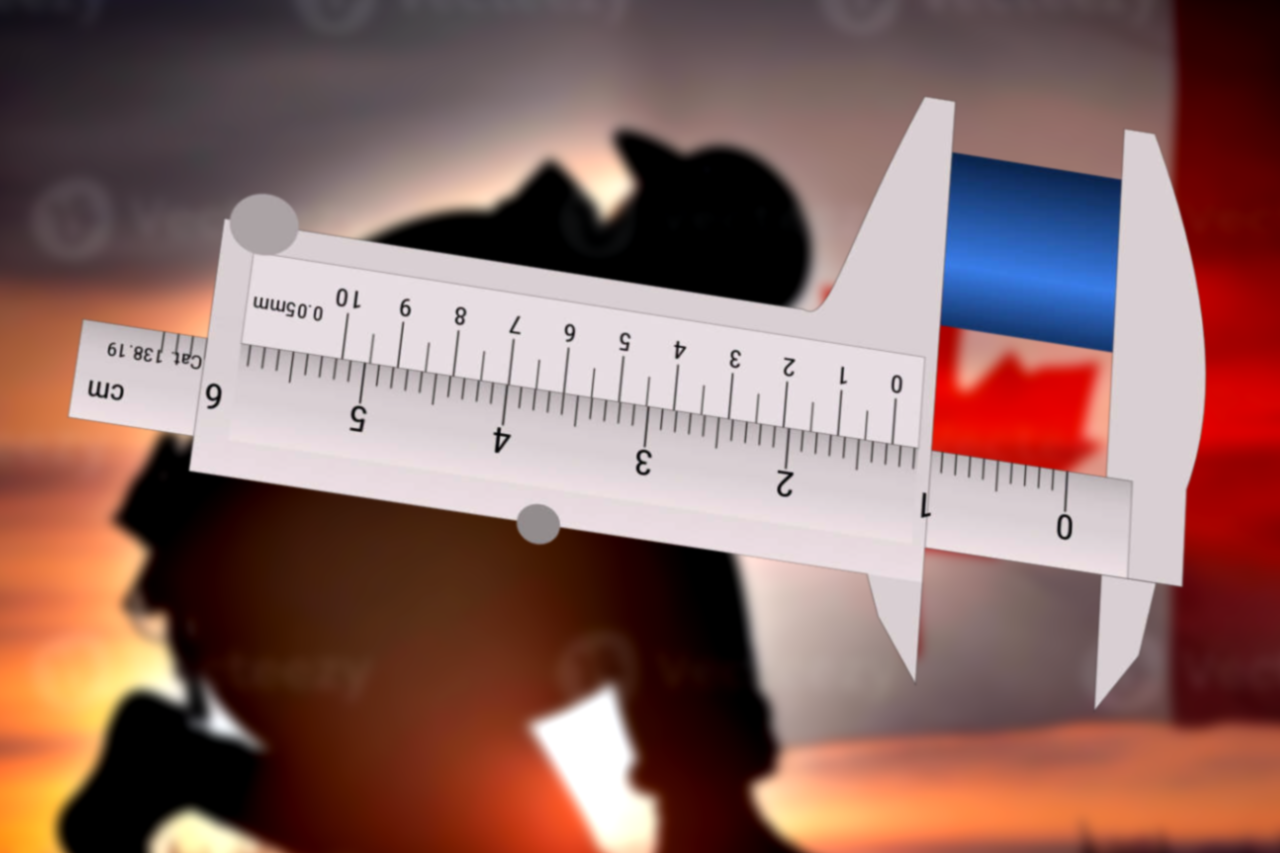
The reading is 12.6
